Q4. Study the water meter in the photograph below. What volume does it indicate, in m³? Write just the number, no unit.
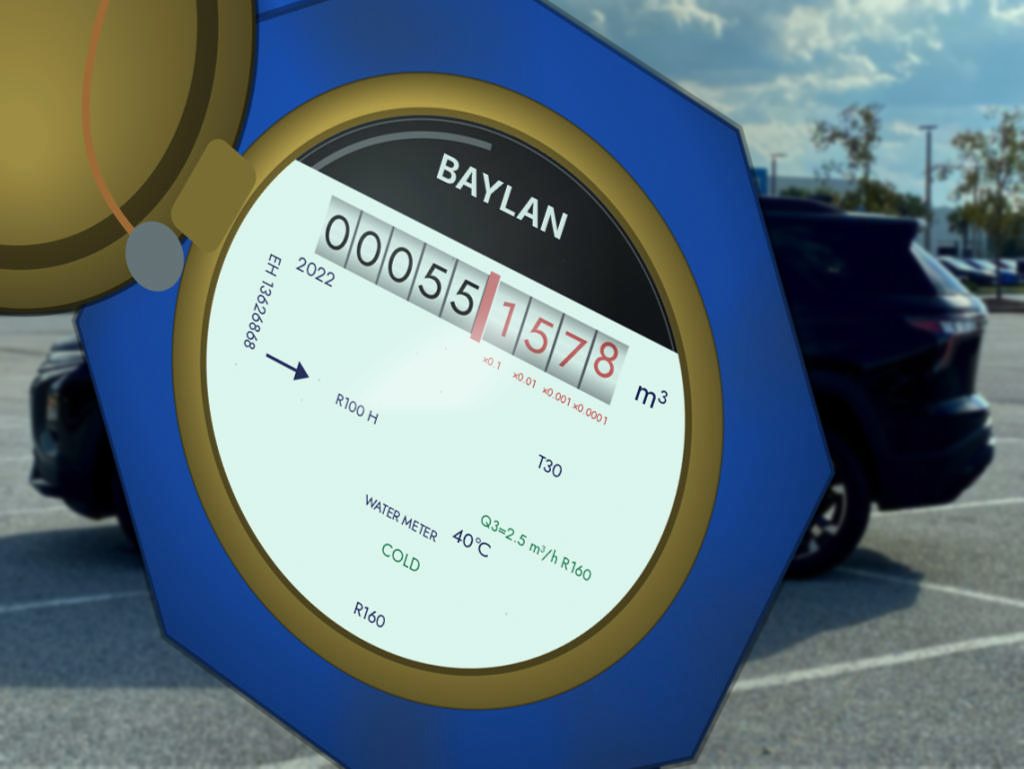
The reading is 55.1578
